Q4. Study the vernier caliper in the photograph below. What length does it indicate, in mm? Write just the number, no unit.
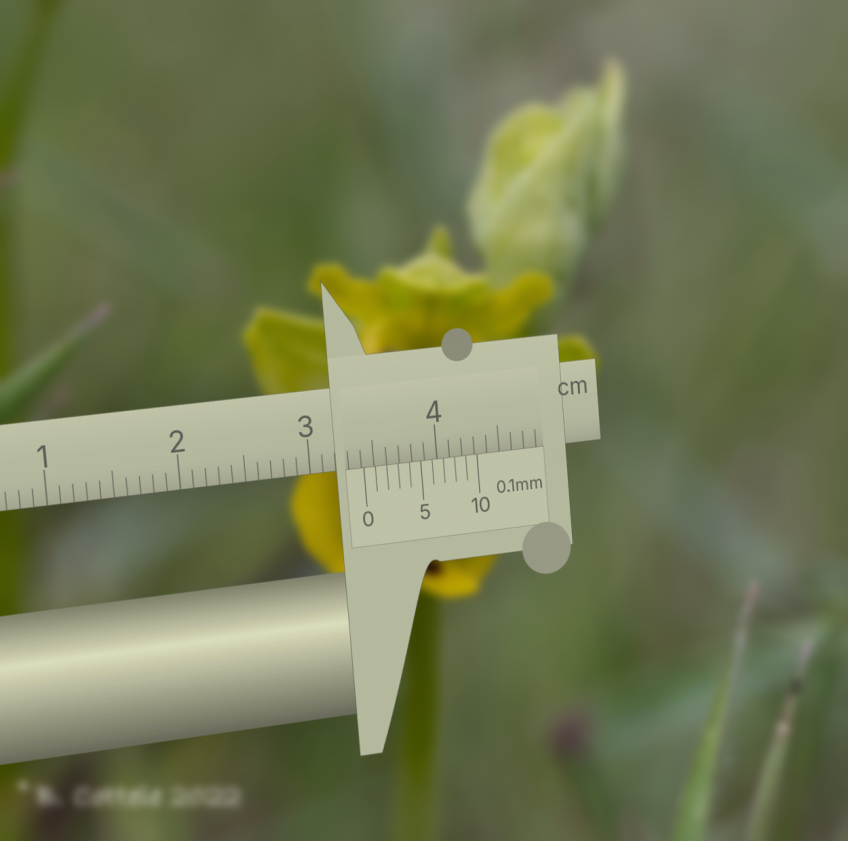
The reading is 34.2
